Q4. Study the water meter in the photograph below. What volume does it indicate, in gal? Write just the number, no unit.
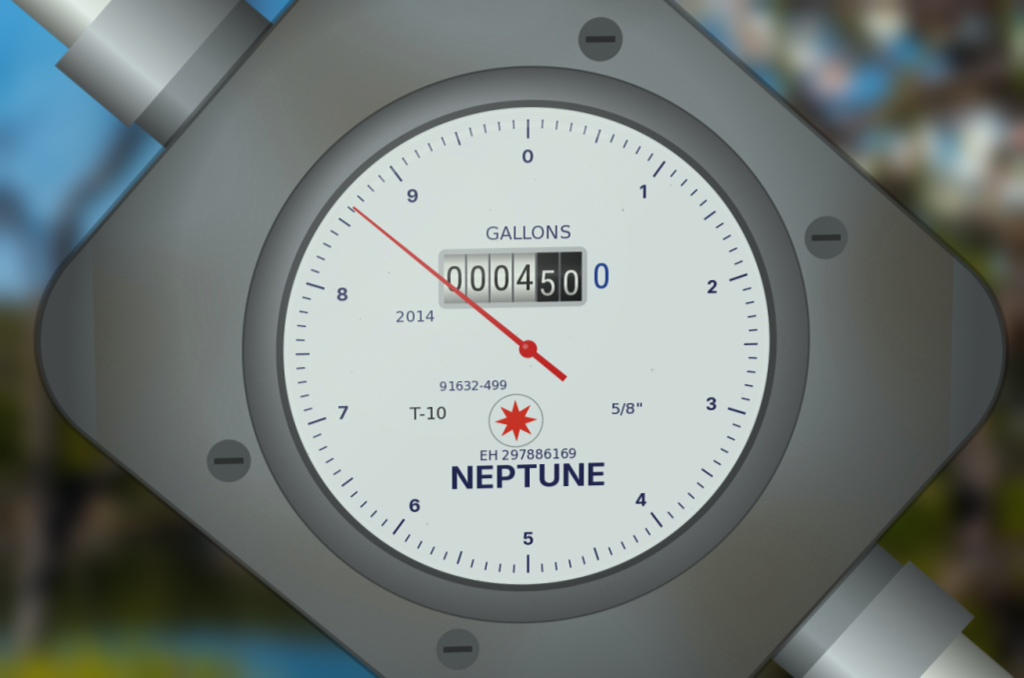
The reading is 4498.6
